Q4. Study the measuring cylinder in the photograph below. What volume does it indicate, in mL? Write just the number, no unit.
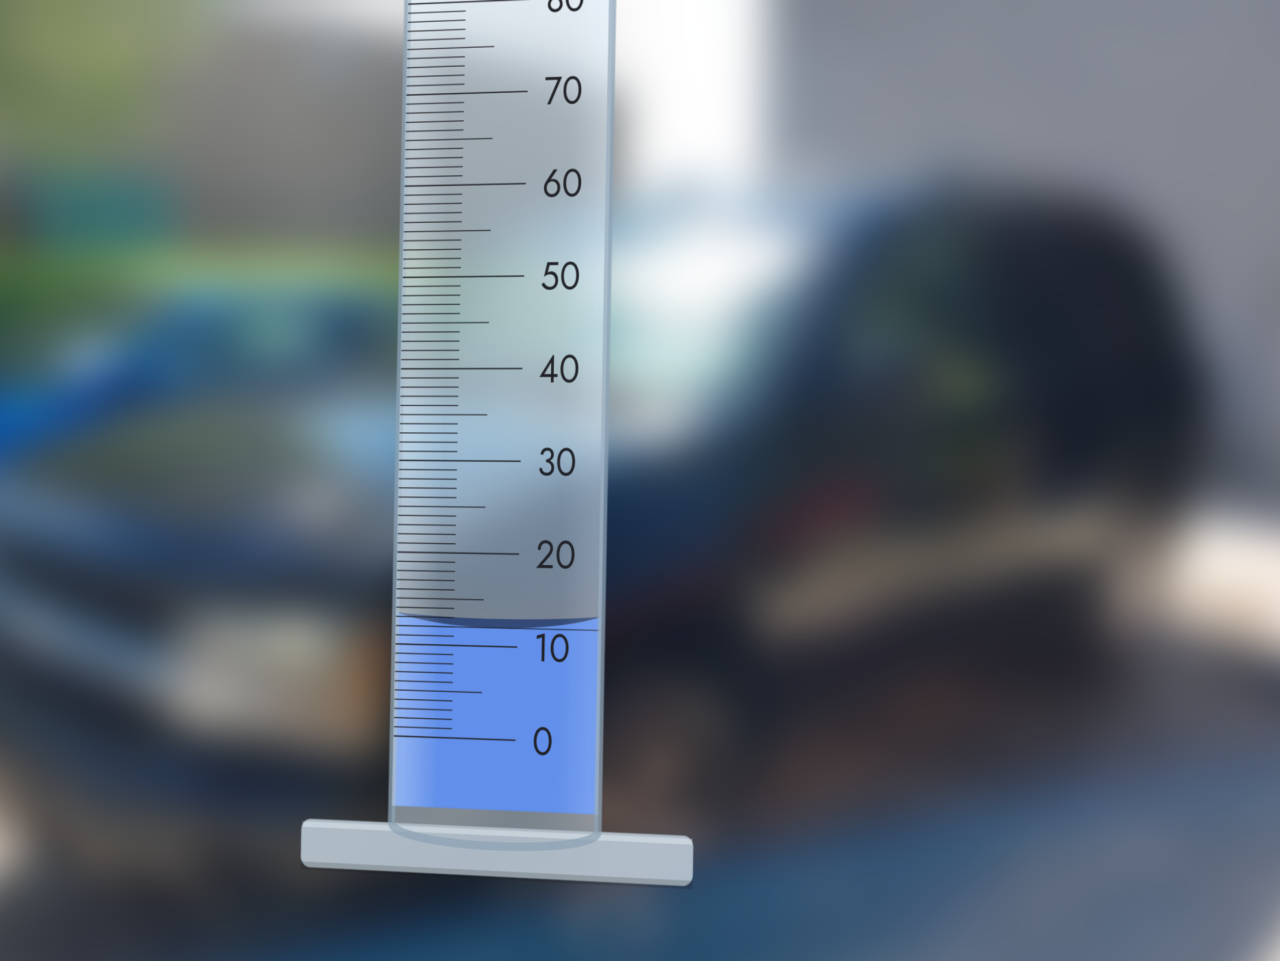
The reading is 12
